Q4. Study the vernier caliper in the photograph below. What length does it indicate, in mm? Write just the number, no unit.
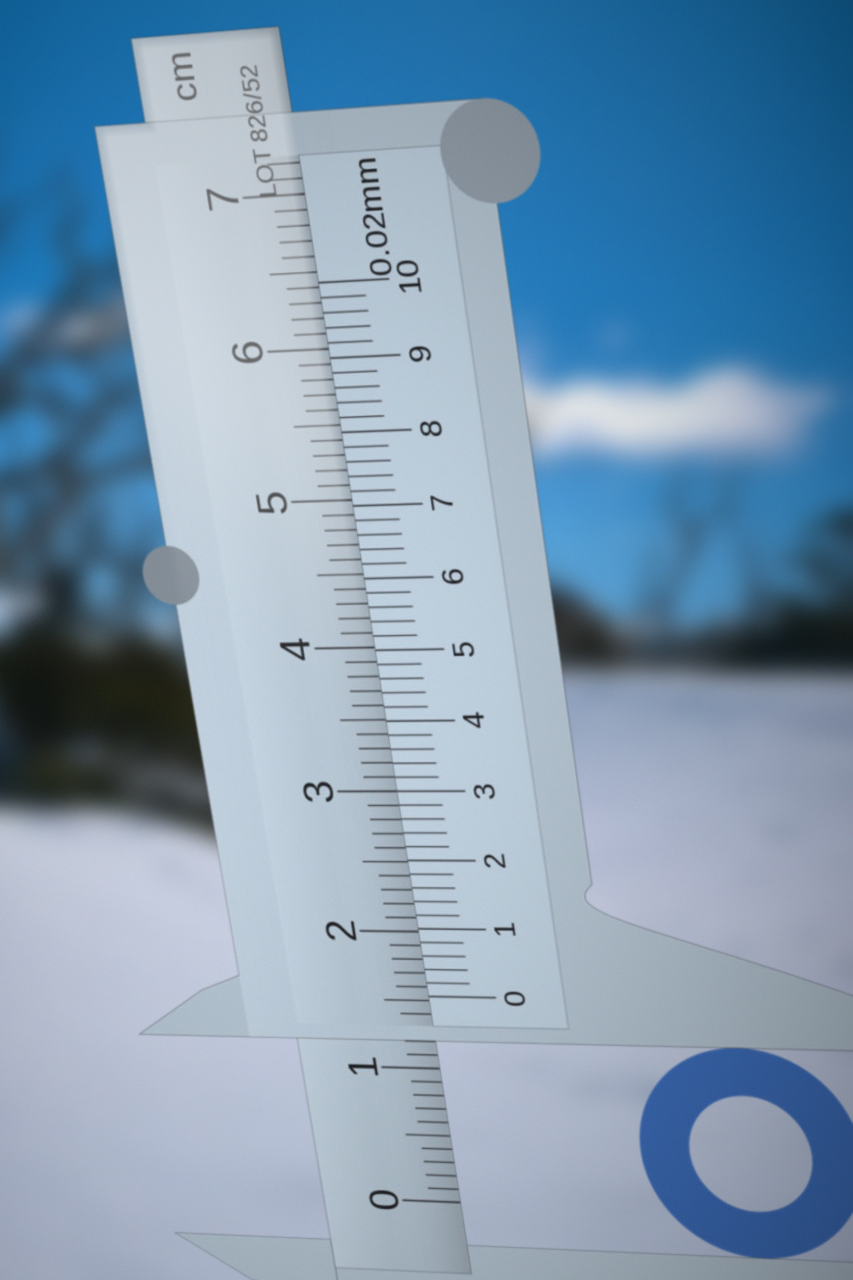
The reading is 15.3
